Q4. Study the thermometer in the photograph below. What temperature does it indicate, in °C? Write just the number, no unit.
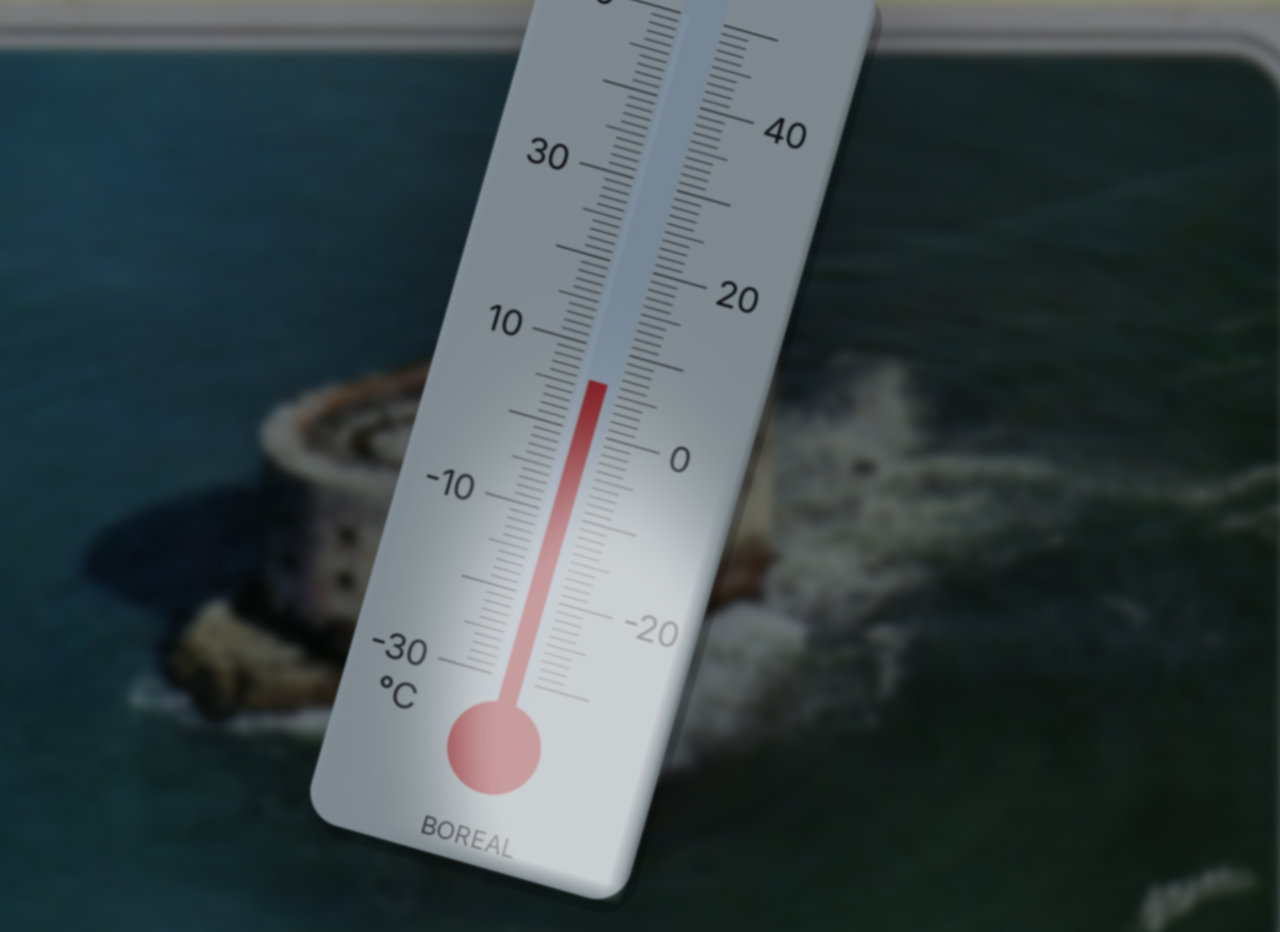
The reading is 6
